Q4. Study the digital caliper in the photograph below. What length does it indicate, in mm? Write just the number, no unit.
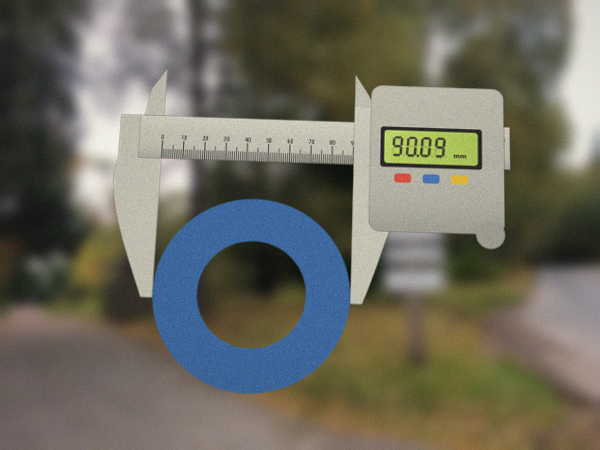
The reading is 90.09
